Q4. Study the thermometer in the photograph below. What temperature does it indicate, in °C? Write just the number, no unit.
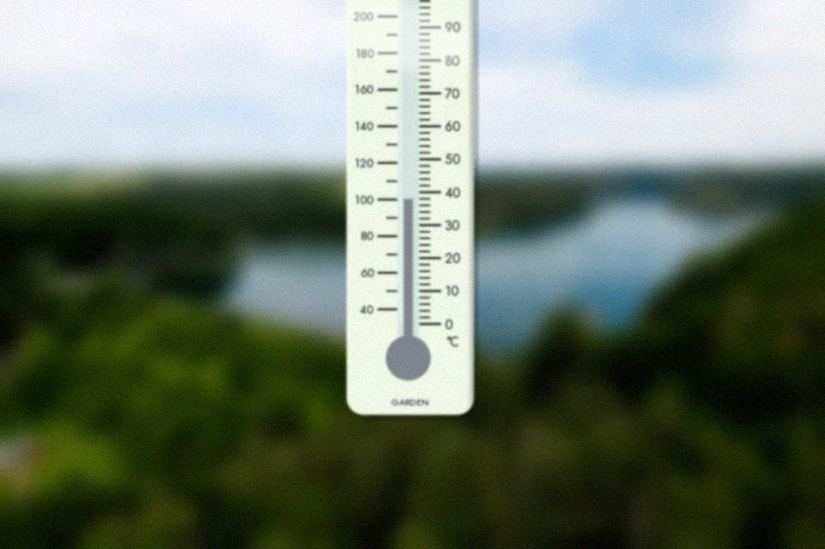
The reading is 38
